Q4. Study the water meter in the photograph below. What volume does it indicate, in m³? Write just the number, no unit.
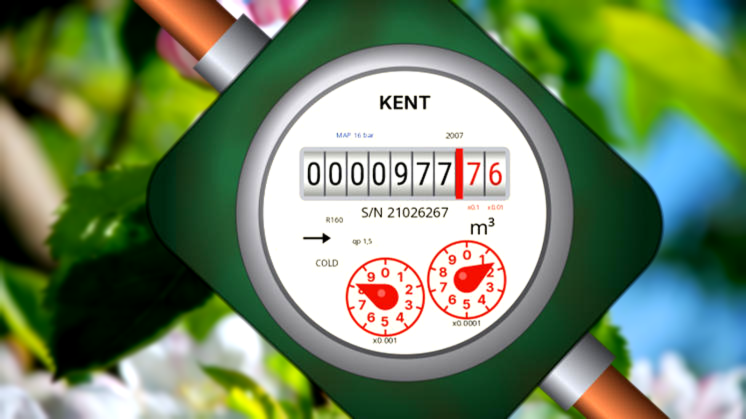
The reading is 977.7681
